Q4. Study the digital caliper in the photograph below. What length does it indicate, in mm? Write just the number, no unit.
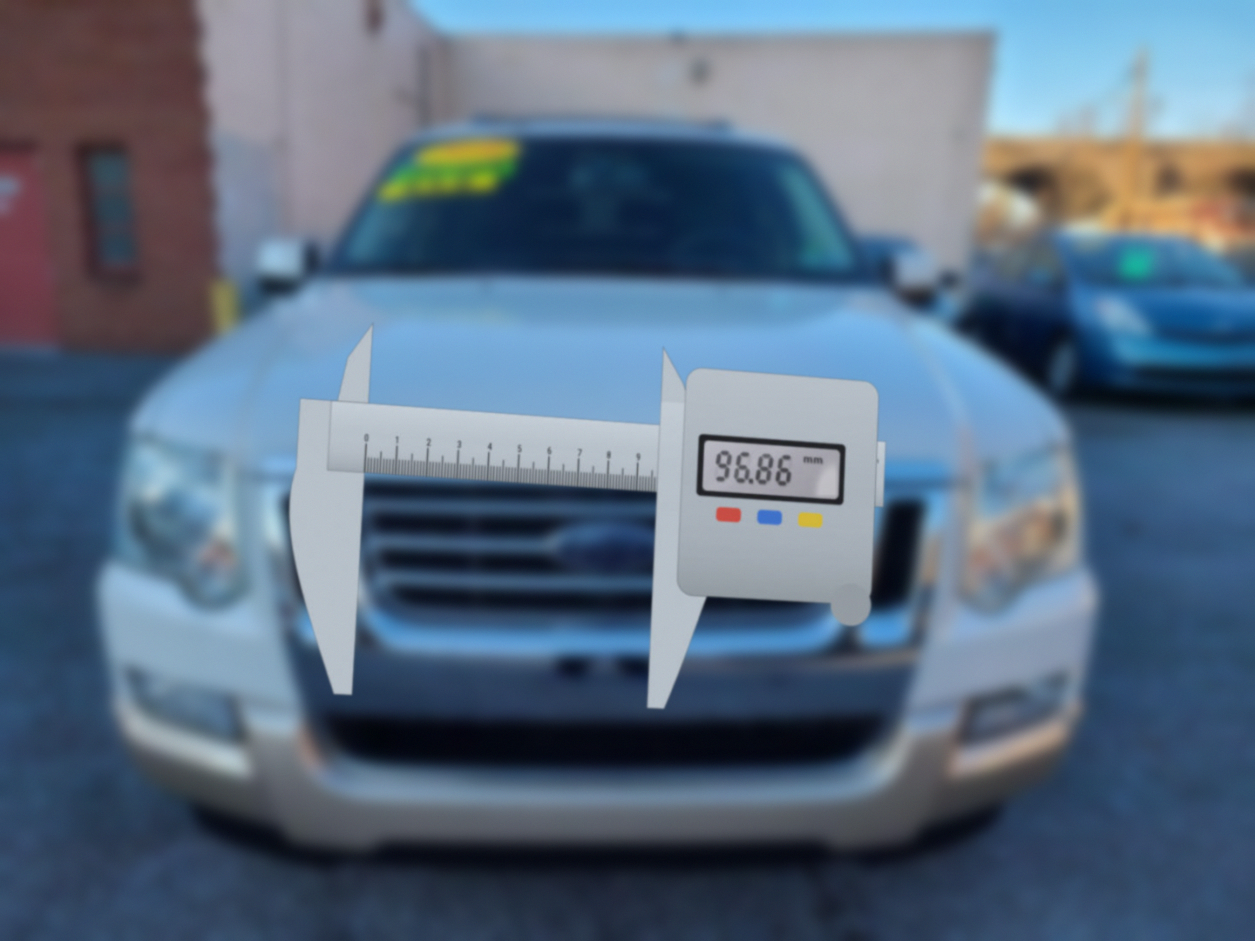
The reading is 96.86
